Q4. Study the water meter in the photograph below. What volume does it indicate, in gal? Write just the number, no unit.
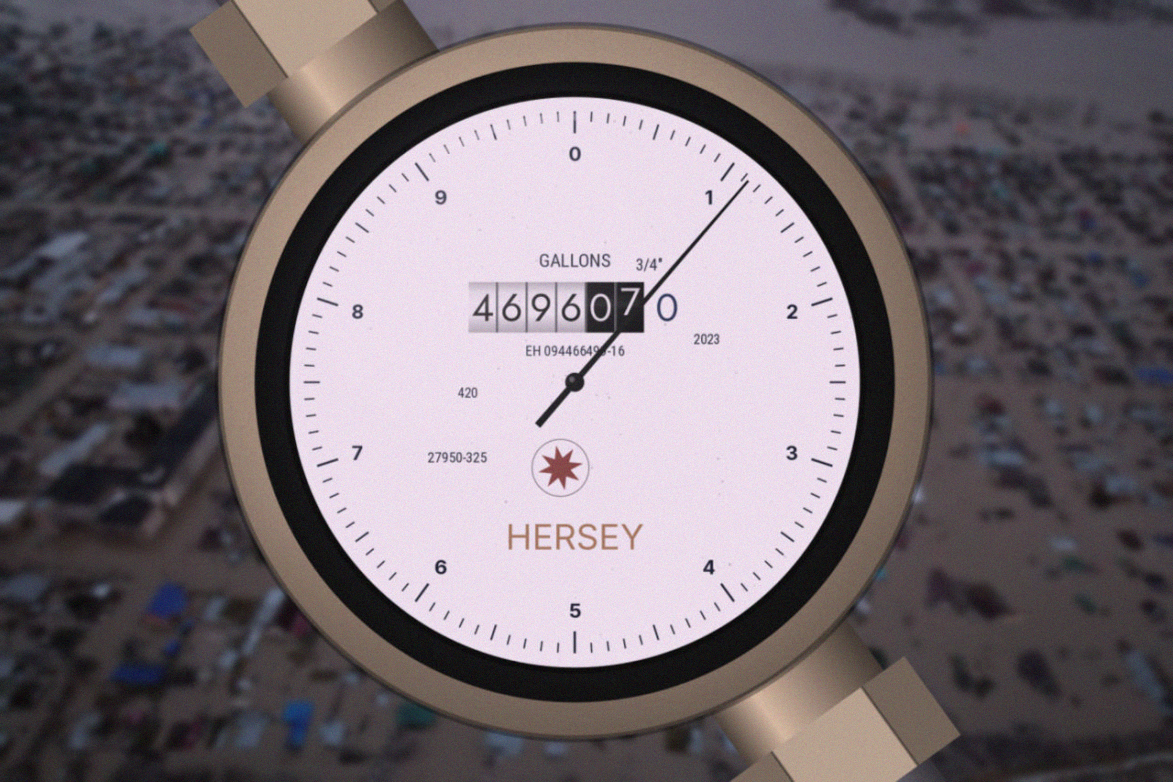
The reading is 4696071.1
